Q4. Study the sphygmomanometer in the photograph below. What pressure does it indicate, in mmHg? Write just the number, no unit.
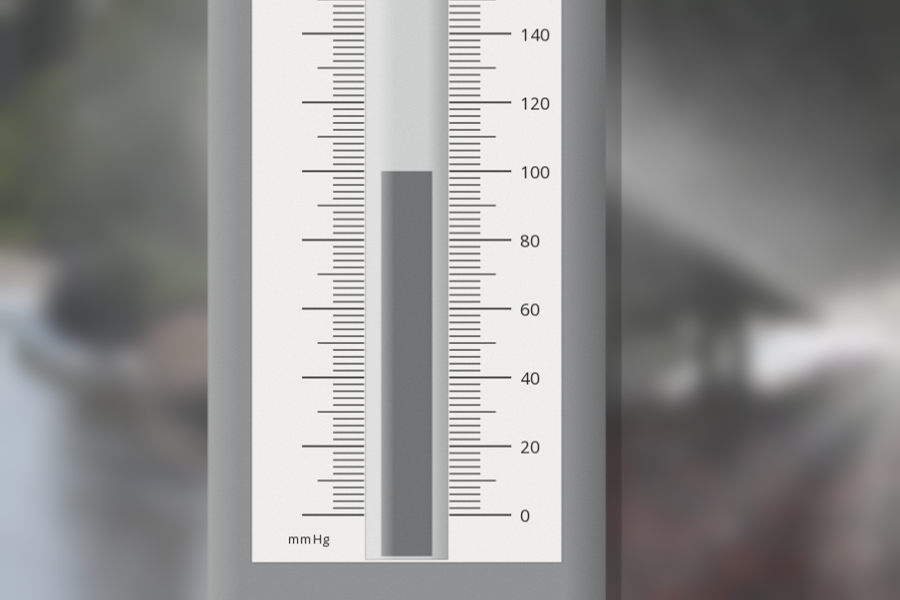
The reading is 100
